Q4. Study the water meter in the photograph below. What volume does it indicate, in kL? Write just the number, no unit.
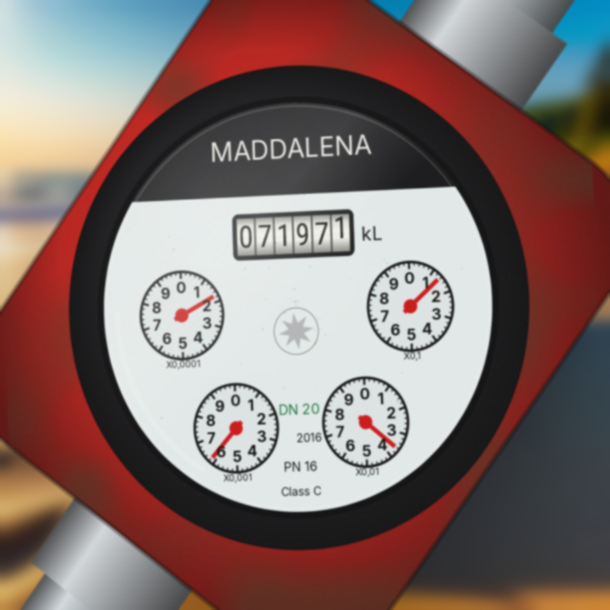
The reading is 71971.1361
